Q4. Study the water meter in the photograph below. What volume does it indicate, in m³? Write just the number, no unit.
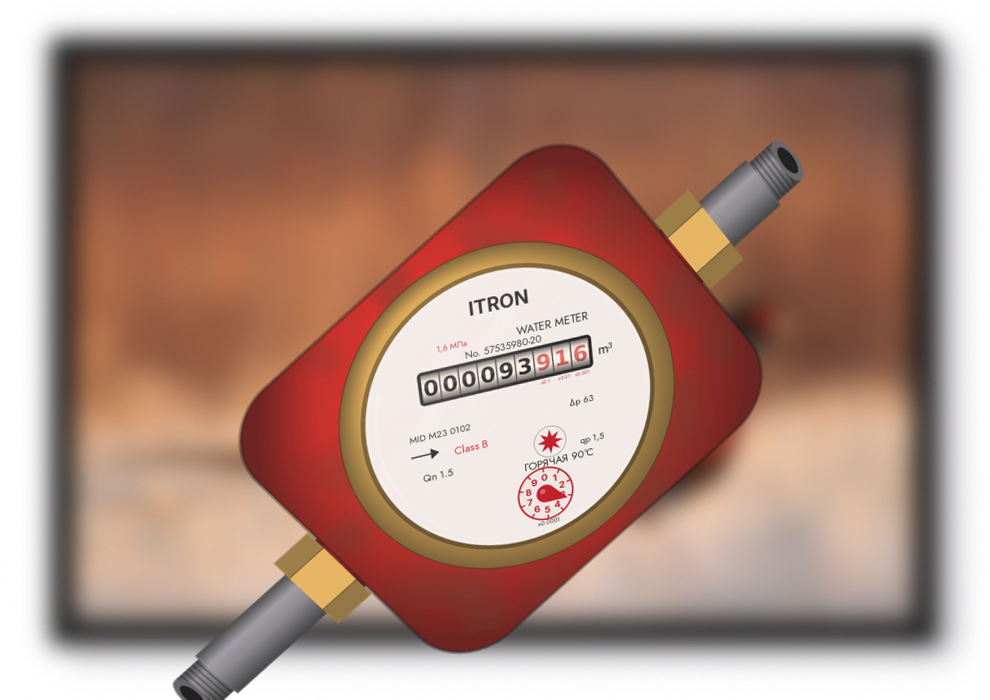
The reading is 93.9163
